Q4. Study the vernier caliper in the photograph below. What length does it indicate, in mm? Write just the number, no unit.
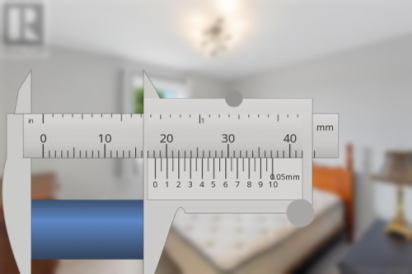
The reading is 18.2
